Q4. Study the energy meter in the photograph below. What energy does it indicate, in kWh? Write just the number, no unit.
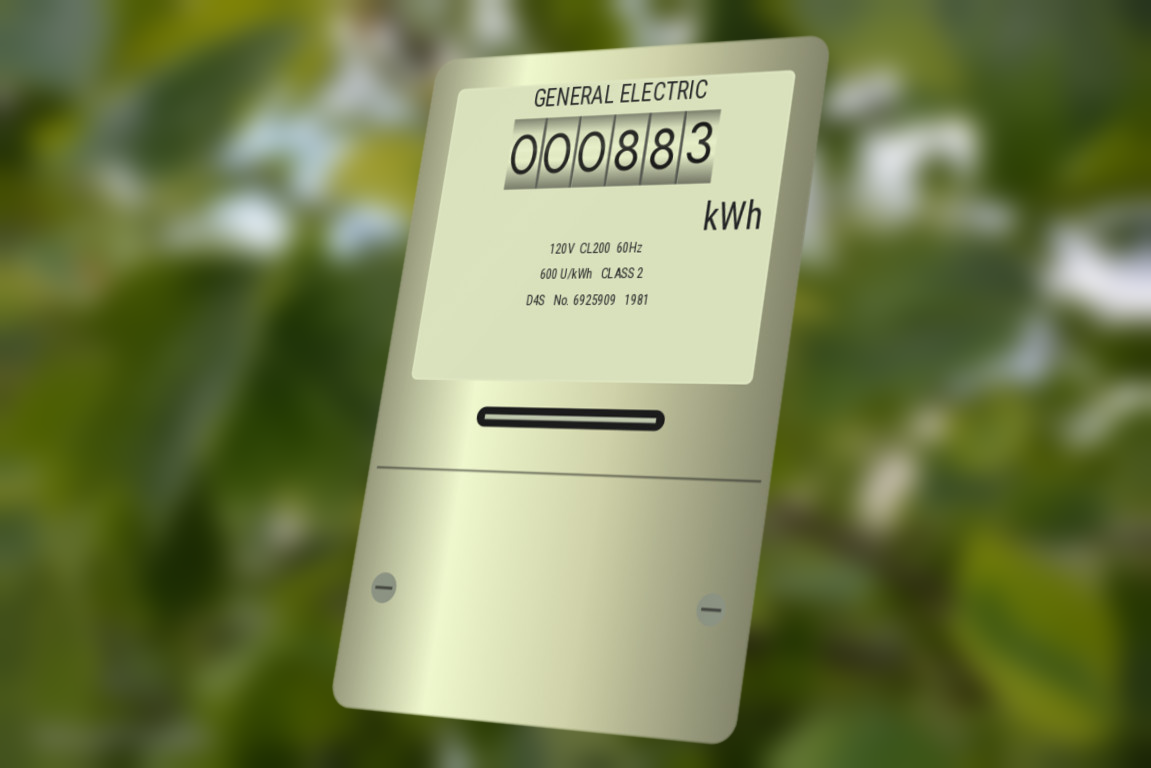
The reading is 883
